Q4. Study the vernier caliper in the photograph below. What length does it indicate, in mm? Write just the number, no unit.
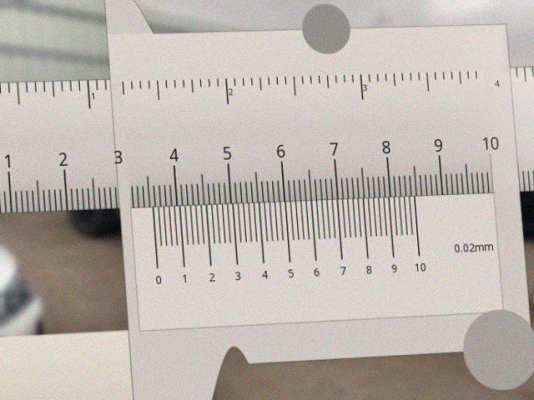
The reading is 35.6
